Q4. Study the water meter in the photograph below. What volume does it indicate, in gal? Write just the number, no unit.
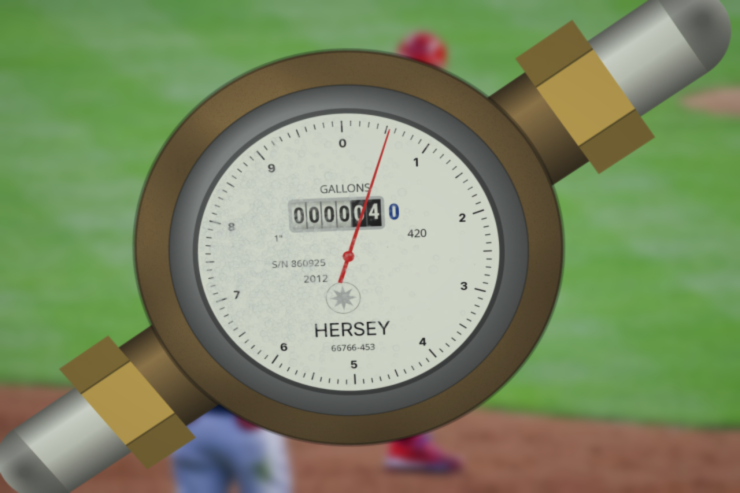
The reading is 40.5
